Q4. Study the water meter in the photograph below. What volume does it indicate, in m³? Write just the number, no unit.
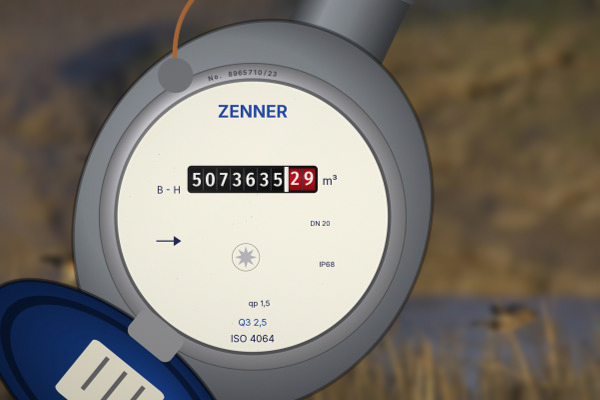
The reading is 5073635.29
